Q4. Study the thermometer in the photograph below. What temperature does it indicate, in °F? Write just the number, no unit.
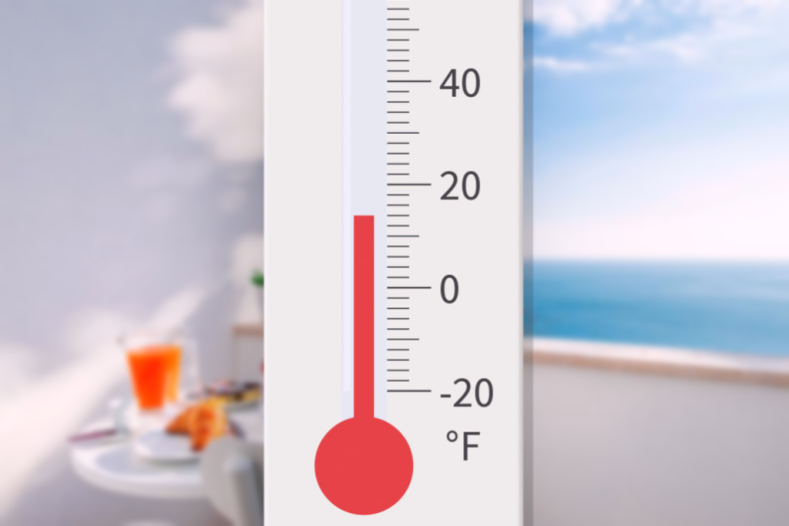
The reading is 14
